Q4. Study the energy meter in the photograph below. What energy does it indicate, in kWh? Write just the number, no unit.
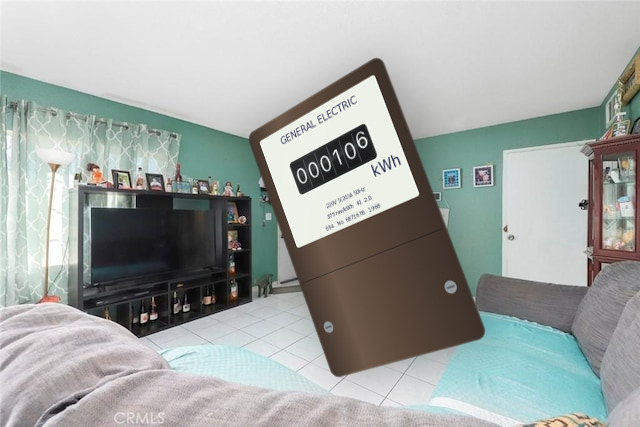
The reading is 106
